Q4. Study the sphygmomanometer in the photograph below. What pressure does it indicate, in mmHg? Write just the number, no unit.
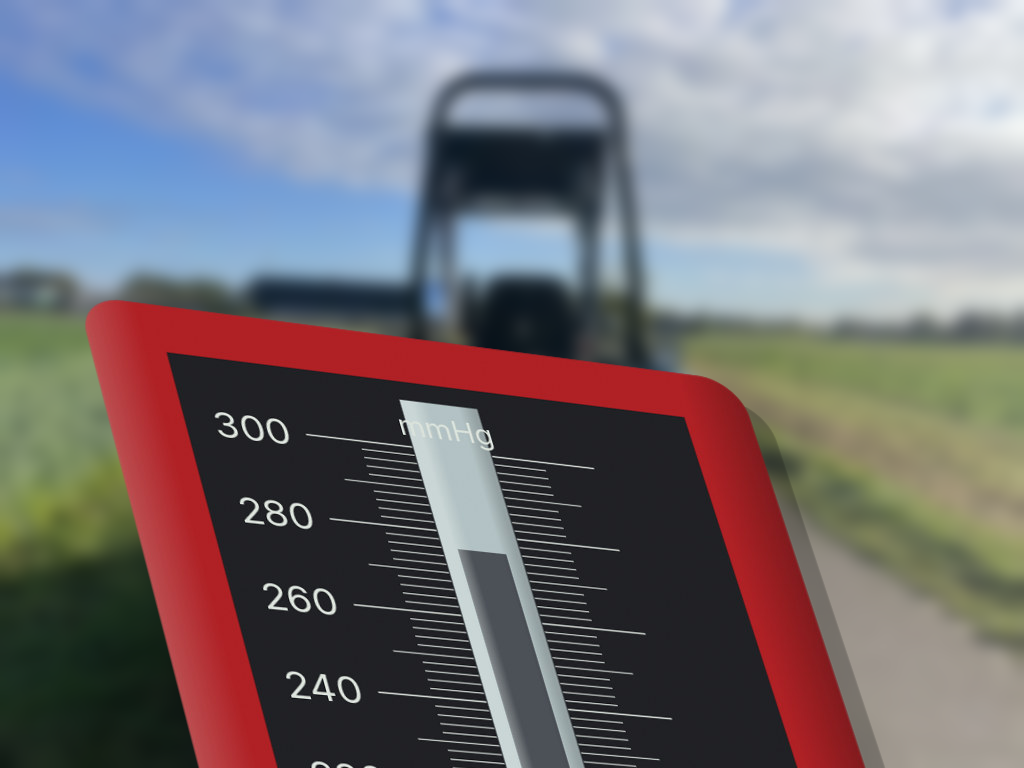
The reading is 276
